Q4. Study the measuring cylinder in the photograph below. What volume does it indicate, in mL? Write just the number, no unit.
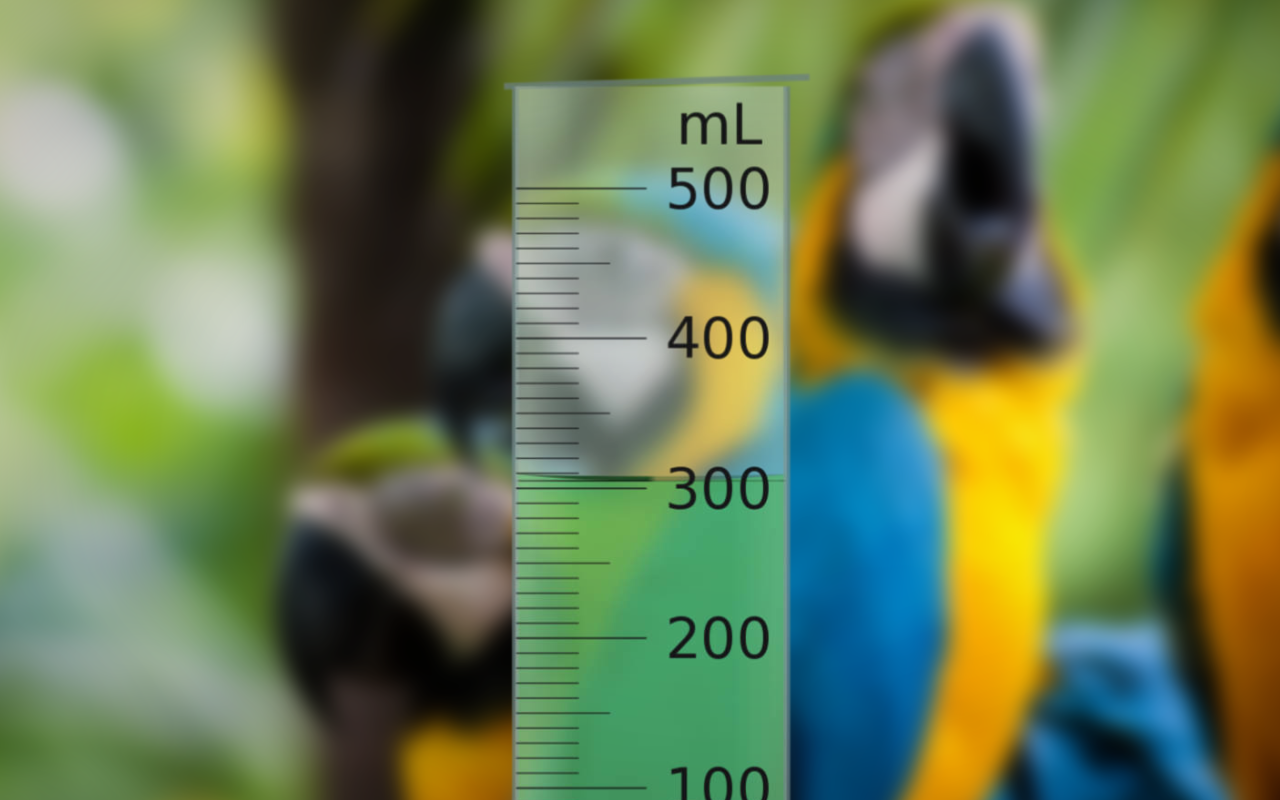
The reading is 305
